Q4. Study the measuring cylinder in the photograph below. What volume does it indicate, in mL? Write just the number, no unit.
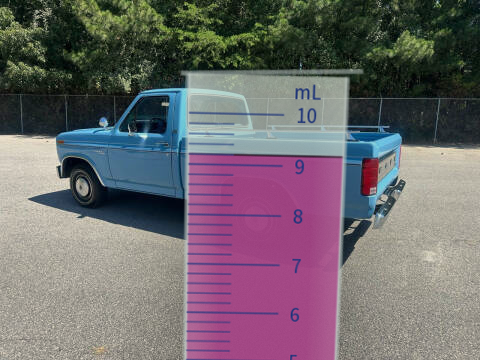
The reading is 9.2
